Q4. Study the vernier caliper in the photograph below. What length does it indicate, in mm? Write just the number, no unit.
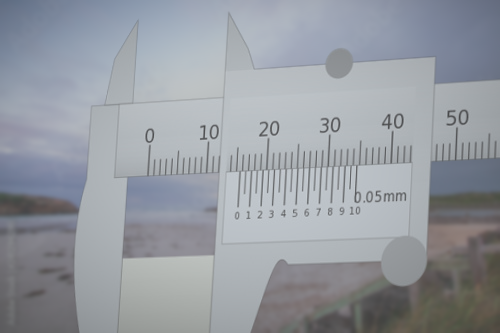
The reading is 15.6
